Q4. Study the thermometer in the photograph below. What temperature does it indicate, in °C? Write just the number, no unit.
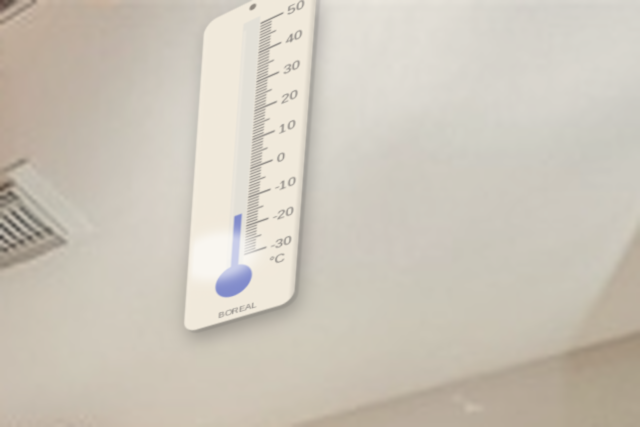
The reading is -15
